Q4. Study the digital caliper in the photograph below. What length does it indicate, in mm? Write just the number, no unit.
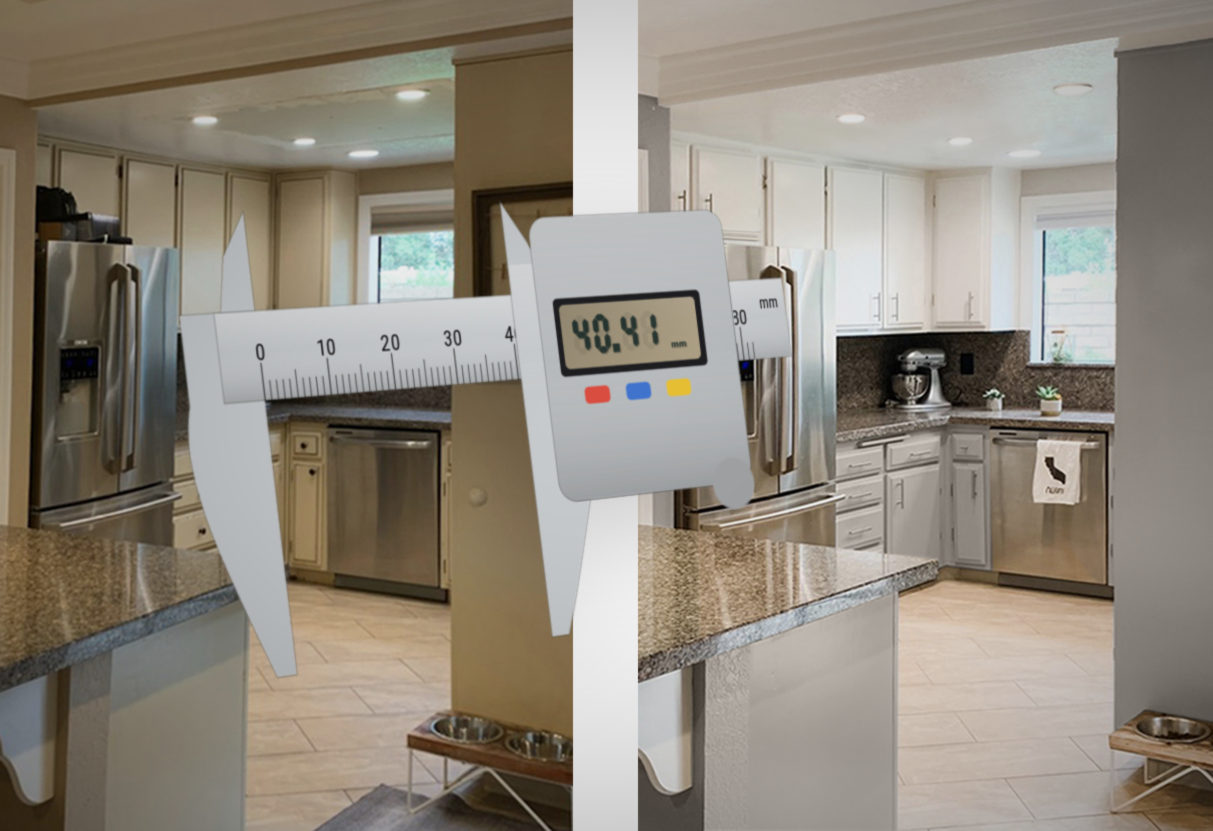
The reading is 40.41
